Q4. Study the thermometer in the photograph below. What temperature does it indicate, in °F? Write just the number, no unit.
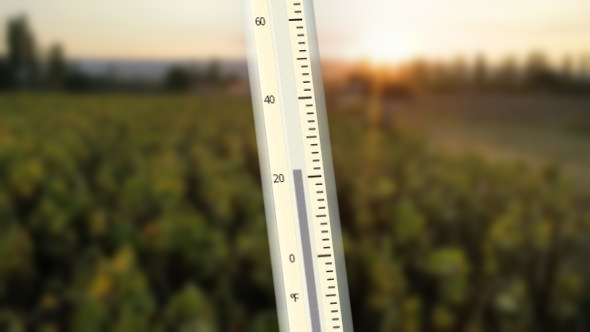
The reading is 22
